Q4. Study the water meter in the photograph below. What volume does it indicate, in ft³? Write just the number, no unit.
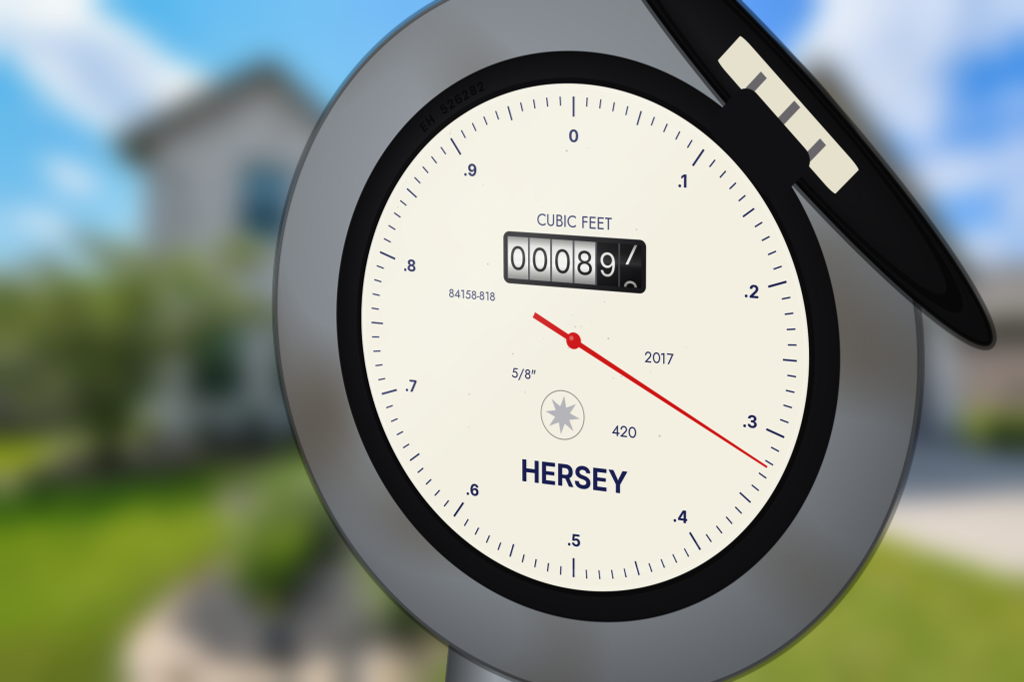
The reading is 897.32
